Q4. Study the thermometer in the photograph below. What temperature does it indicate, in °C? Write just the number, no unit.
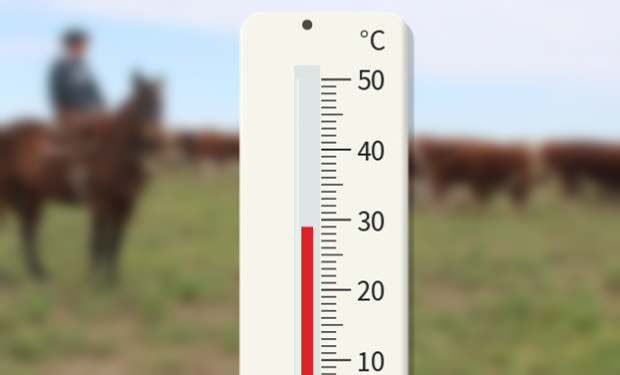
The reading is 29
